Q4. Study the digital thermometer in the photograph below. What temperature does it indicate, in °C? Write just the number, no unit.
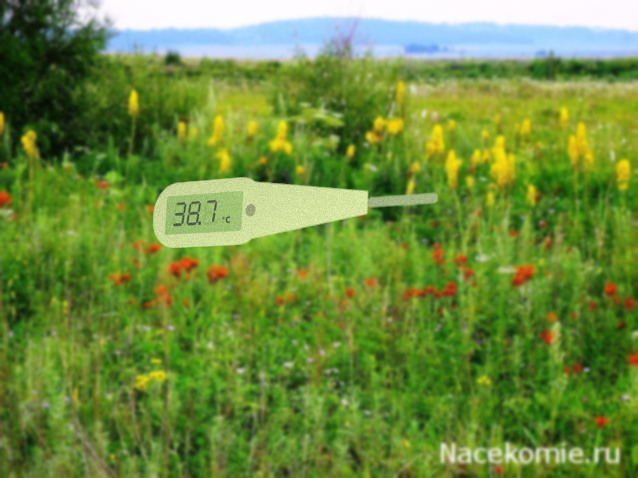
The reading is 38.7
